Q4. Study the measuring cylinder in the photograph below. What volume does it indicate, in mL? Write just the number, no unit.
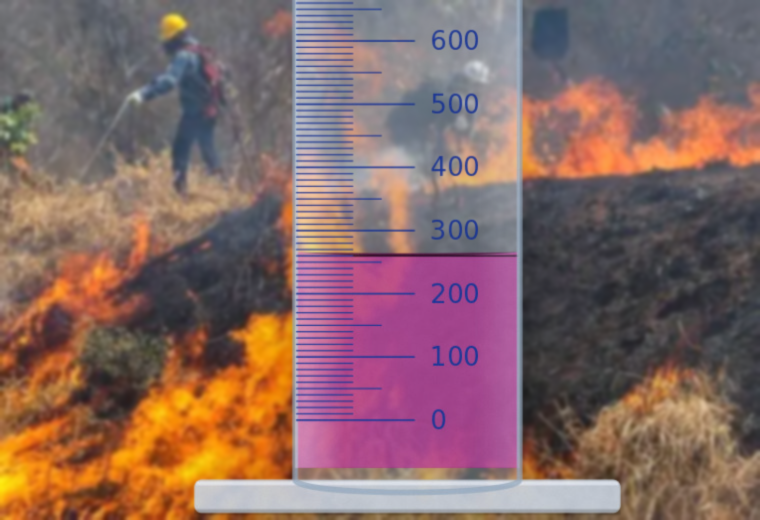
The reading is 260
